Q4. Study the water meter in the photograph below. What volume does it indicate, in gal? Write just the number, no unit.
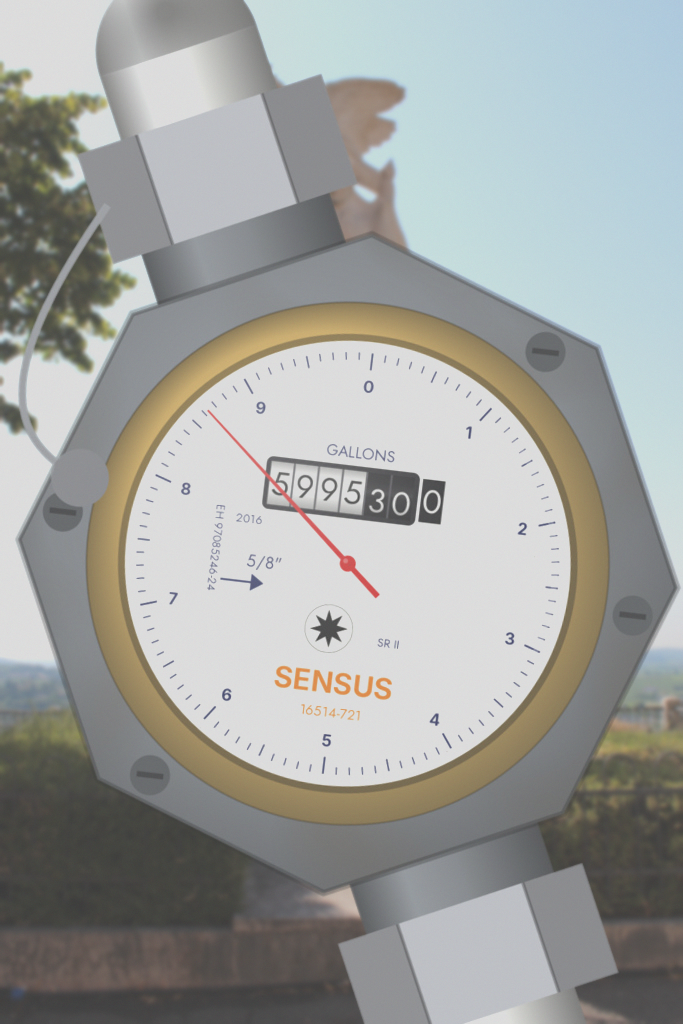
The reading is 5995298.6
